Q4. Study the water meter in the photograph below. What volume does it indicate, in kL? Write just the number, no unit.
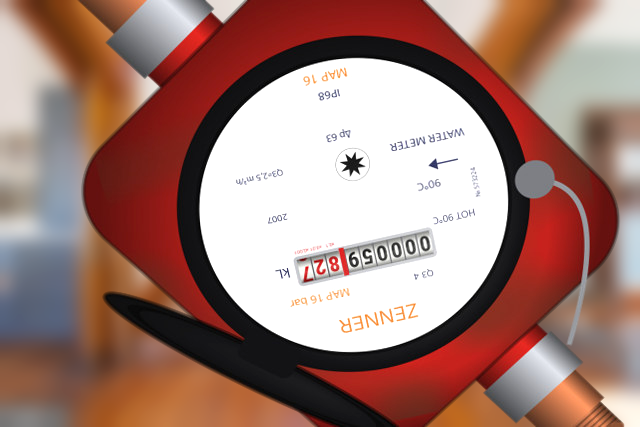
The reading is 59.827
